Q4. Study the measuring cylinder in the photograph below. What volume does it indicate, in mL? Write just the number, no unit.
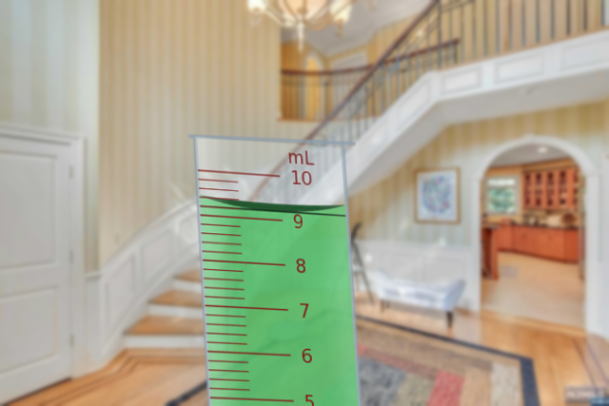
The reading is 9.2
